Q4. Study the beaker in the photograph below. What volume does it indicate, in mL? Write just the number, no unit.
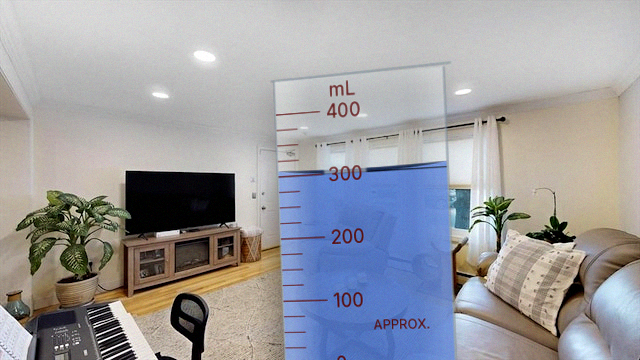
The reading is 300
